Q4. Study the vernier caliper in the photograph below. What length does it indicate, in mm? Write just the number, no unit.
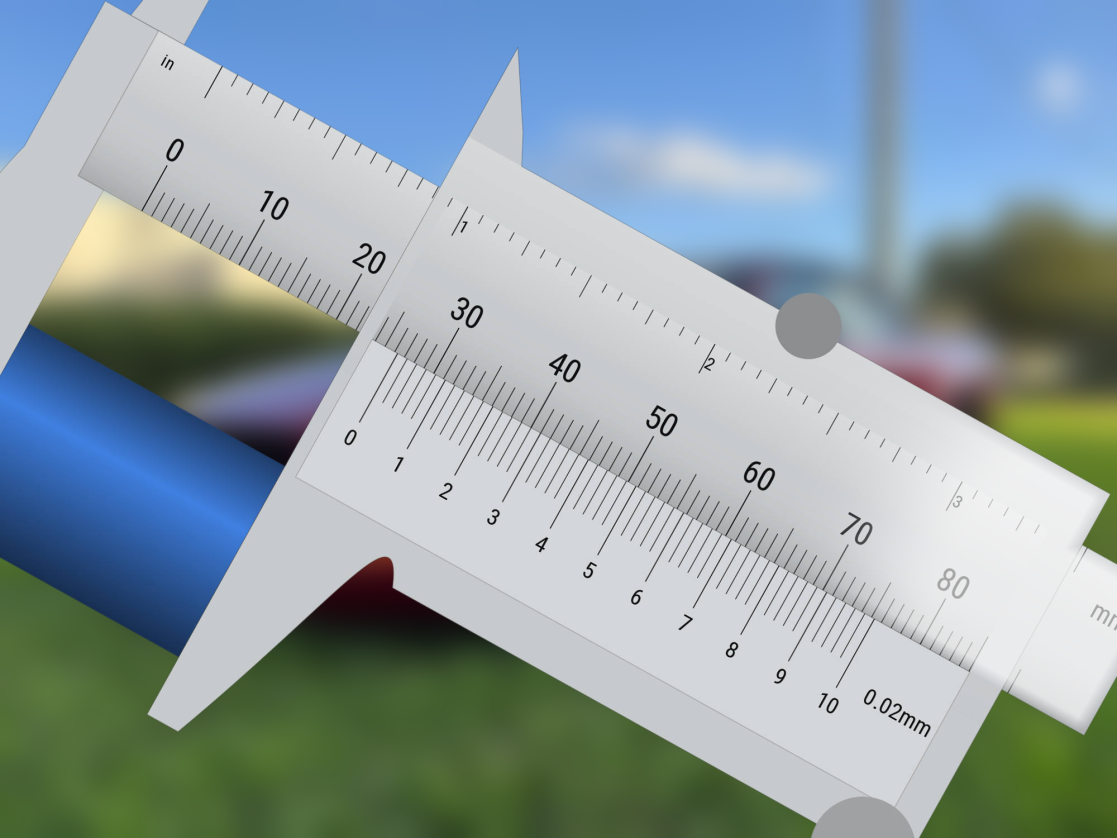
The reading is 26.3
